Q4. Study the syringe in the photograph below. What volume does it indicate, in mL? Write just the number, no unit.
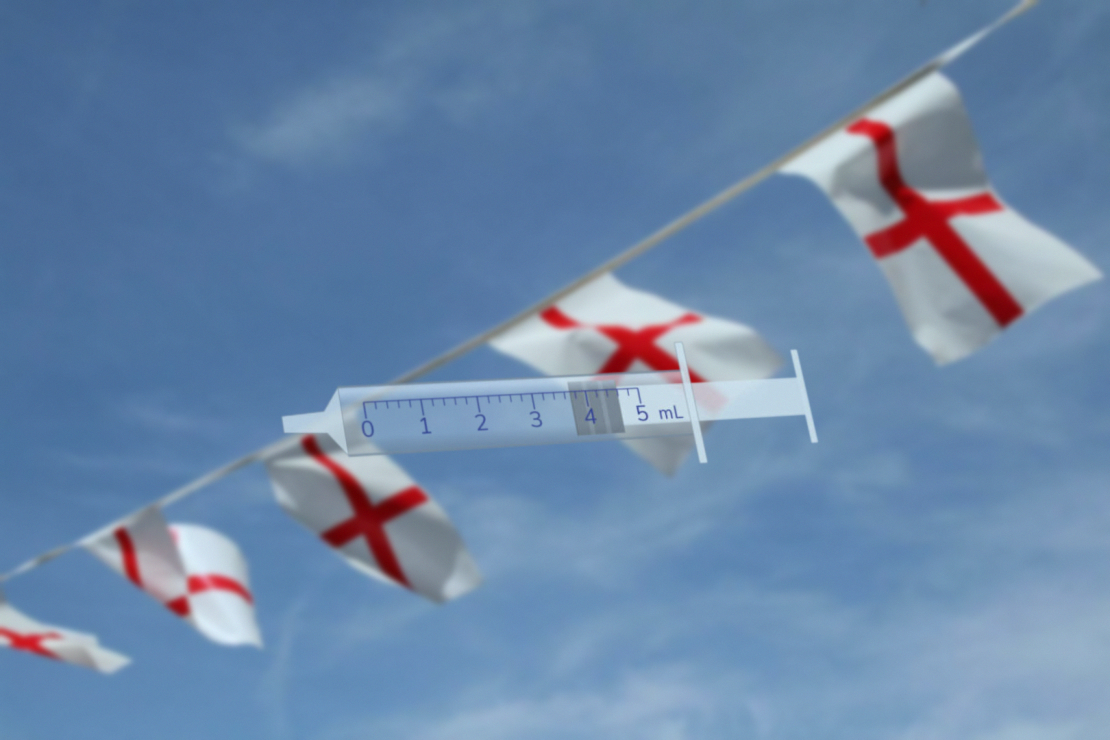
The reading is 3.7
